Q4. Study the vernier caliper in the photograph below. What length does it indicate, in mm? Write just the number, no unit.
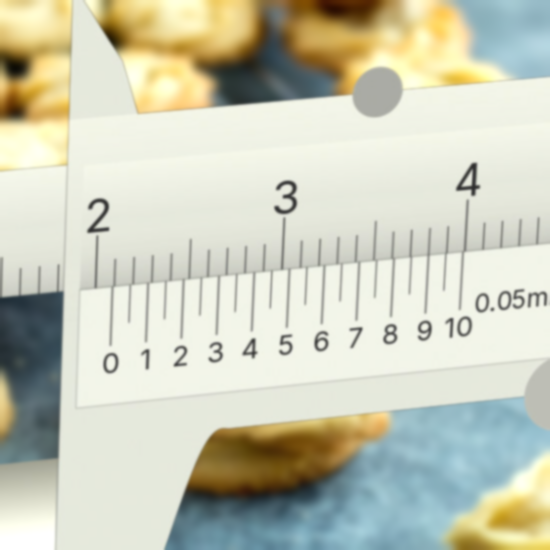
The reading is 20.9
